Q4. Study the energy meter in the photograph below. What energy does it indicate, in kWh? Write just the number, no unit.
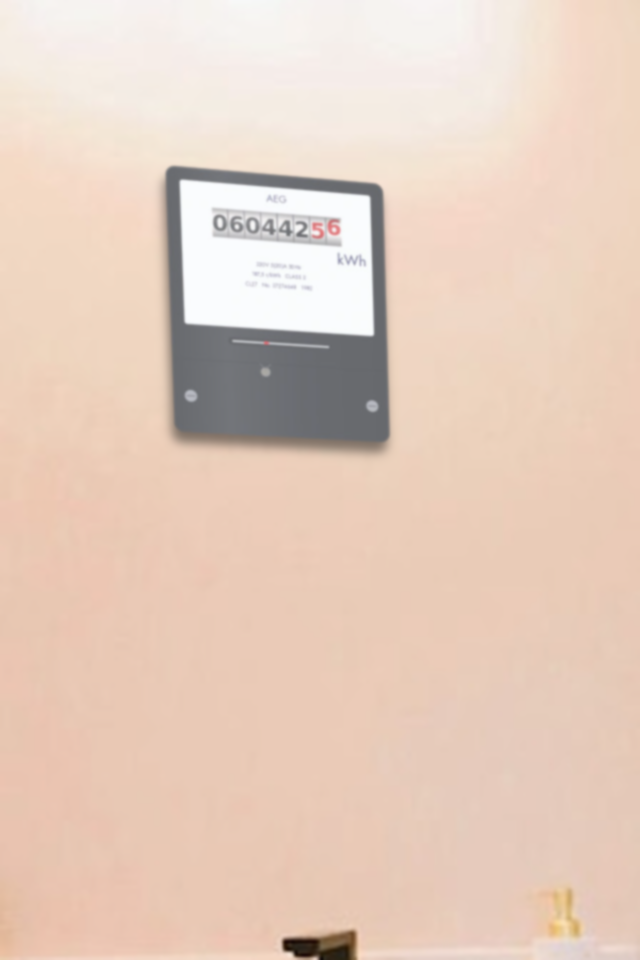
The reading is 60442.56
